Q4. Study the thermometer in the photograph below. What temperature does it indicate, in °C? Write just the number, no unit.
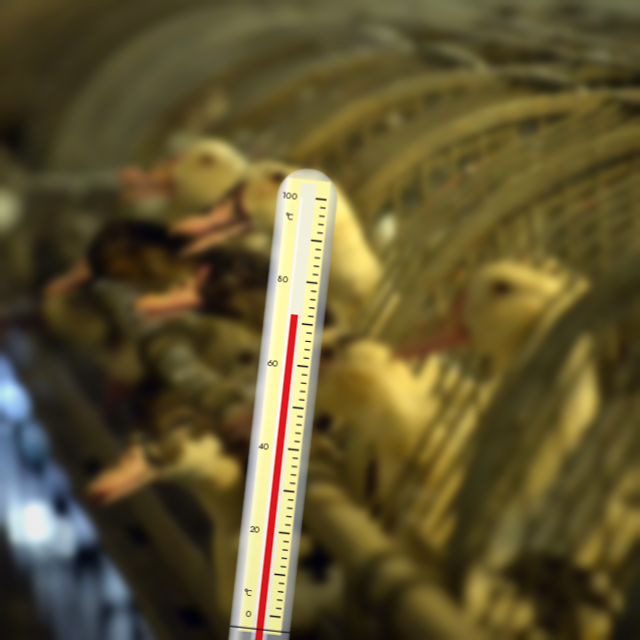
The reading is 72
